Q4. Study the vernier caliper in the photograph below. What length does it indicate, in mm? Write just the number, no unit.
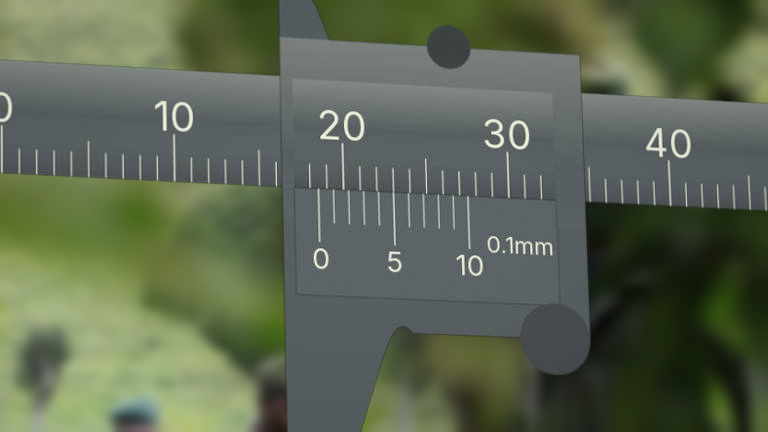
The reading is 18.5
